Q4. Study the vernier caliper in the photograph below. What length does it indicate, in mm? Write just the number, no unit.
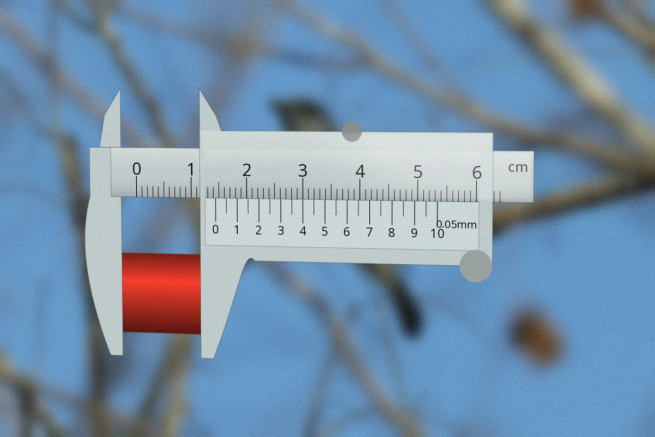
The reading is 14.4
